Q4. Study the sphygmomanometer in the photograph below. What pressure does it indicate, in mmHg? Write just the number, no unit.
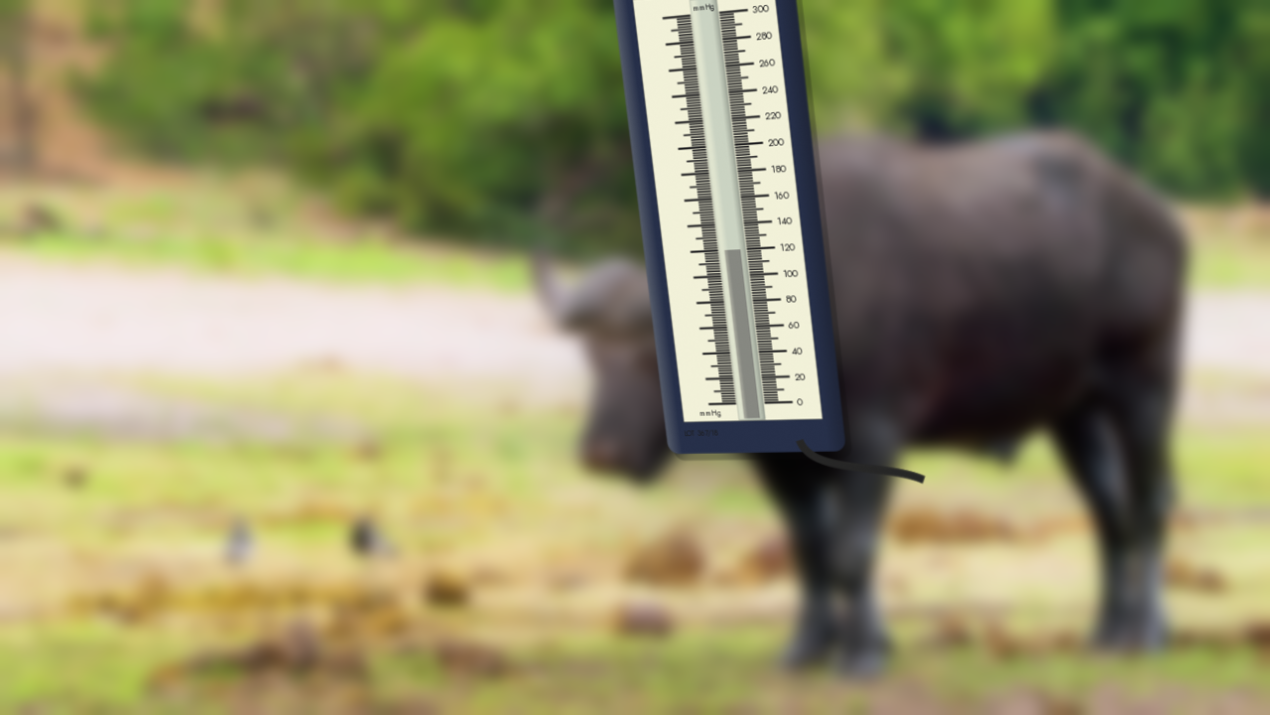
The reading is 120
